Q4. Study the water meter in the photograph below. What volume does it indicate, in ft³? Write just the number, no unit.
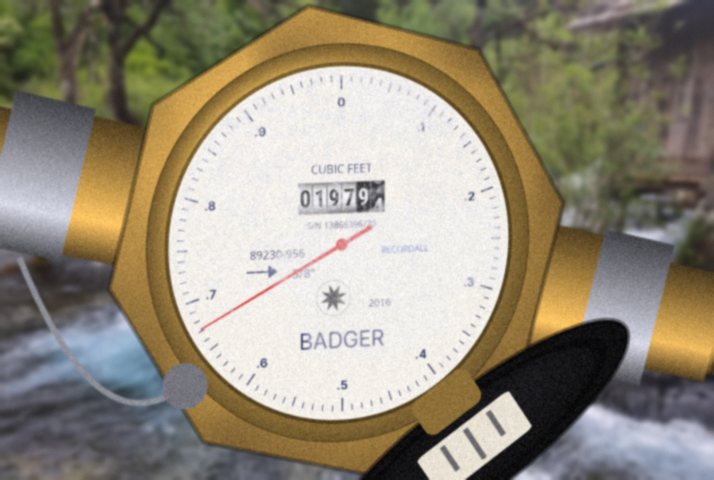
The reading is 19793.67
